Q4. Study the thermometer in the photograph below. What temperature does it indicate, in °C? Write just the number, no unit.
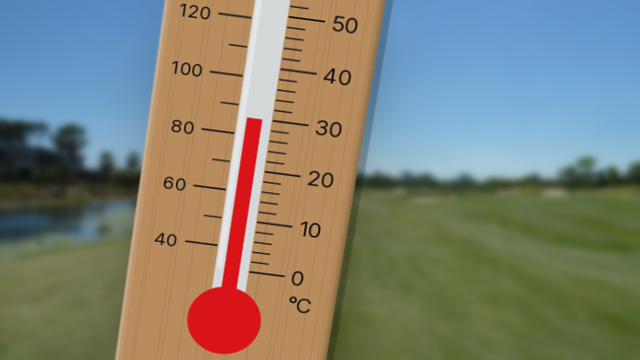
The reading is 30
